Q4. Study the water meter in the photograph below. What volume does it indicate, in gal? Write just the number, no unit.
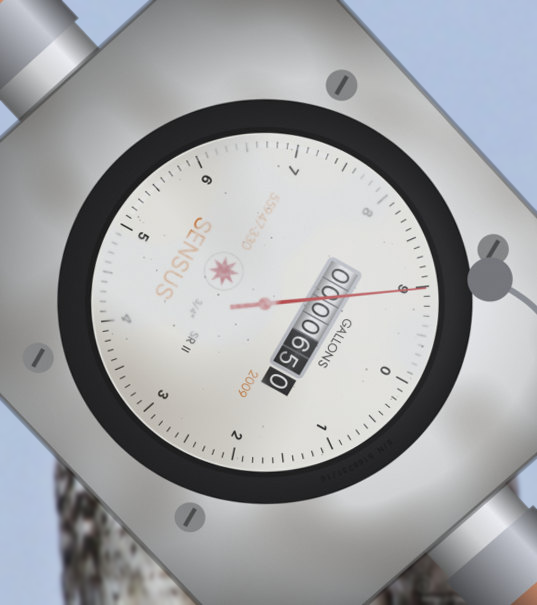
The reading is 649.0
